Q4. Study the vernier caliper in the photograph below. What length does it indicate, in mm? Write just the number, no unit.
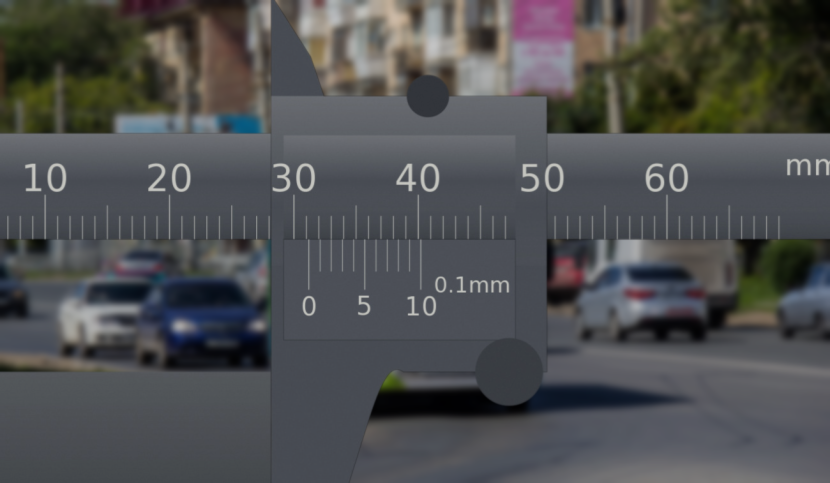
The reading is 31.2
